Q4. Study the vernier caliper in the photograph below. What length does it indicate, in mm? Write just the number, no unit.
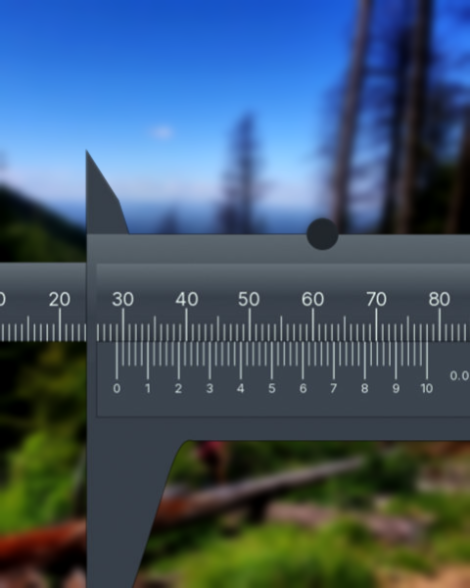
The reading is 29.0
